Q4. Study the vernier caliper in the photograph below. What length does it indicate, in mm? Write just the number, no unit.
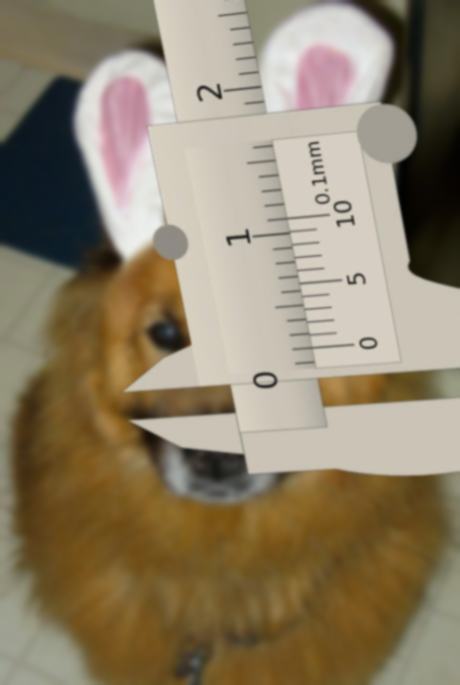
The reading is 2.0
